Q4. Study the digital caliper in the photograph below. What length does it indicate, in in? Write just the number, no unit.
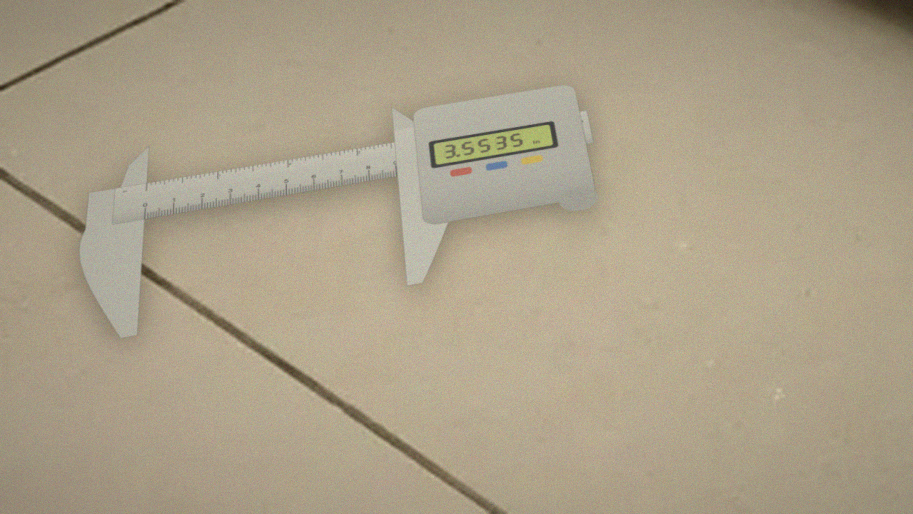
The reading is 3.5535
